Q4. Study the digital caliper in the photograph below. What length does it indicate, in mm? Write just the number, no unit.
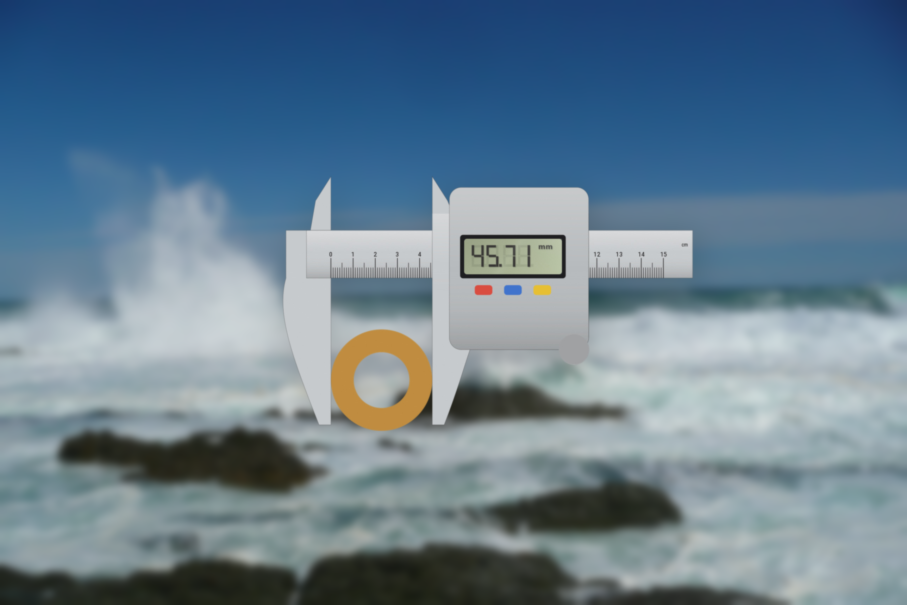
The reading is 45.71
